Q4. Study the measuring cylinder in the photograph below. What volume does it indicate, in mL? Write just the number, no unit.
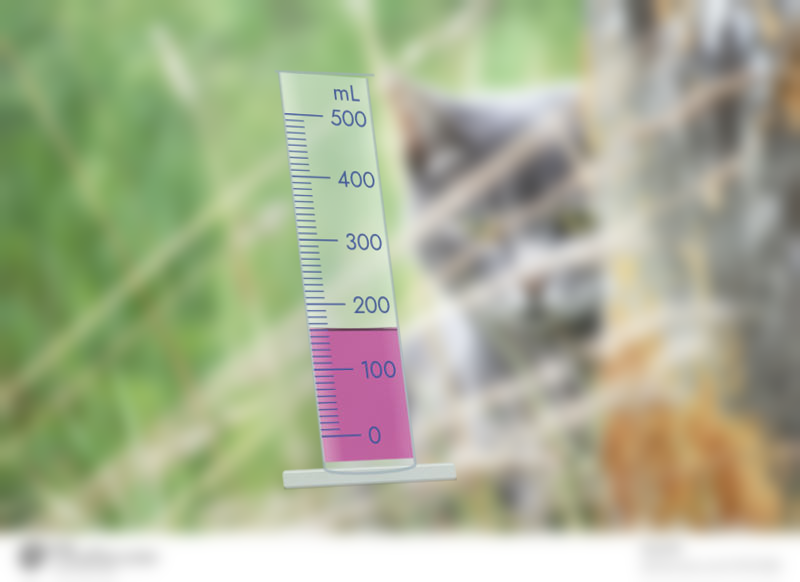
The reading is 160
